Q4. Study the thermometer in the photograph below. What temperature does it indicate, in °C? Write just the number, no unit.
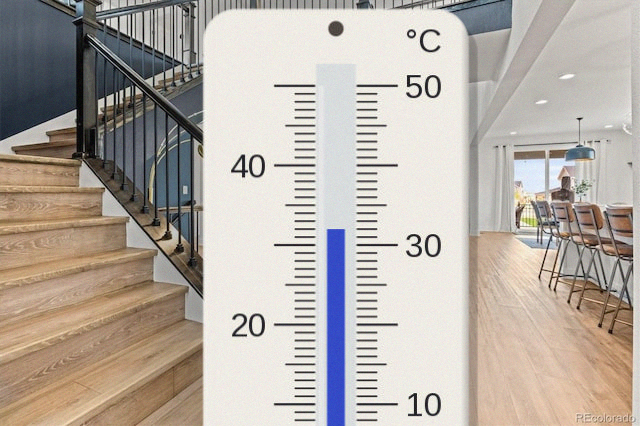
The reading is 32
